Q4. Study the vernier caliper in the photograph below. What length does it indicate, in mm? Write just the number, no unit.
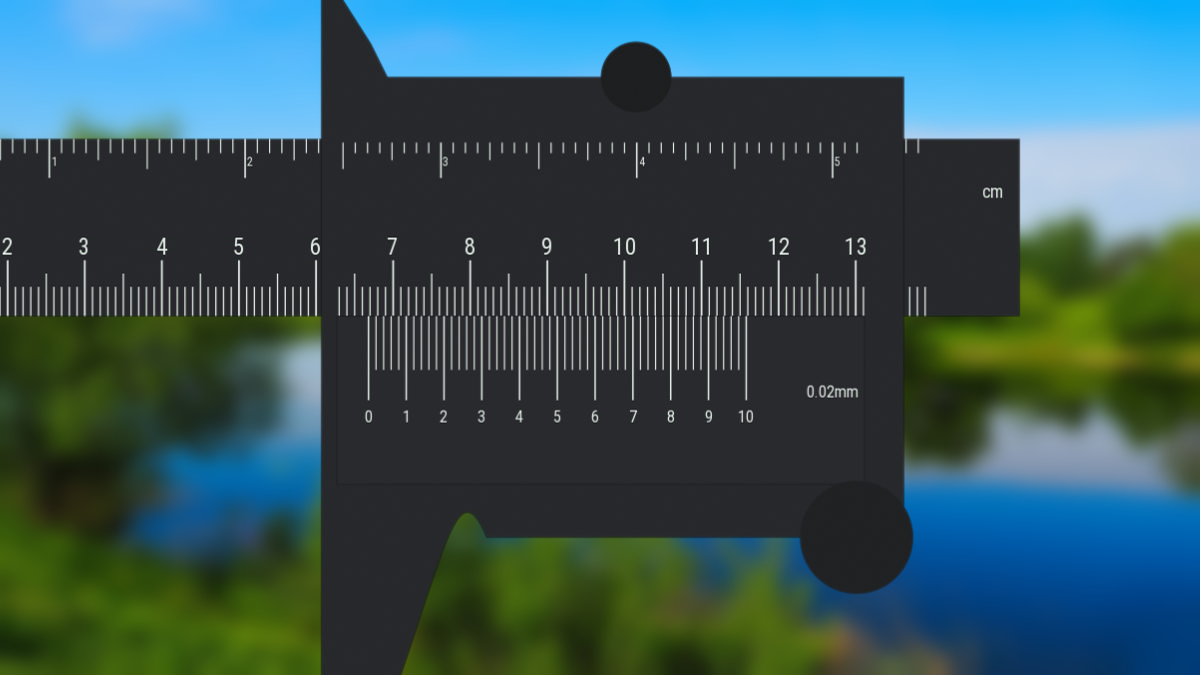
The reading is 66.8
